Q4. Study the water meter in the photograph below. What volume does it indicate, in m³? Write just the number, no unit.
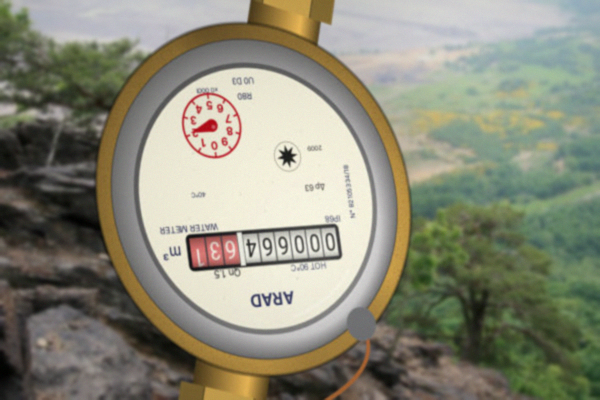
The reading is 664.6312
